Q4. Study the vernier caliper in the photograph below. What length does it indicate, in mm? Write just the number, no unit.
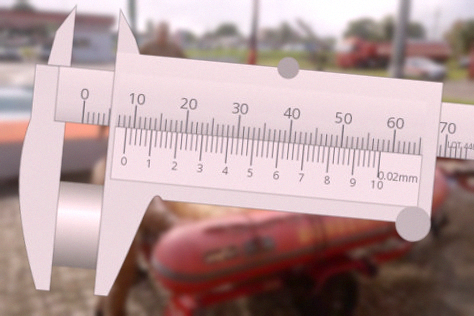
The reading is 8.5
